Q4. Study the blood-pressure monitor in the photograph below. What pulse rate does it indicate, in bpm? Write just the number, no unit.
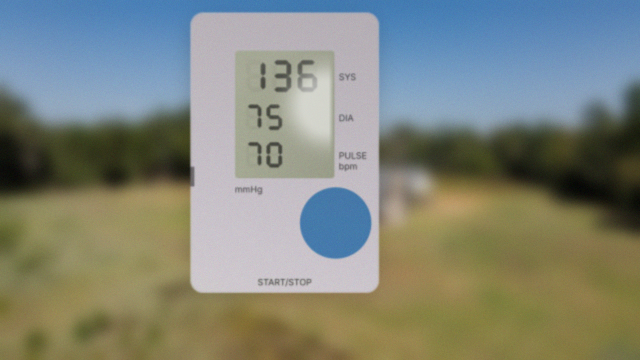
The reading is 70
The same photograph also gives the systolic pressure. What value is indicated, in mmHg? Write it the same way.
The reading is 136
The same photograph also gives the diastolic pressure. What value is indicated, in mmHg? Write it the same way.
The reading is 75
